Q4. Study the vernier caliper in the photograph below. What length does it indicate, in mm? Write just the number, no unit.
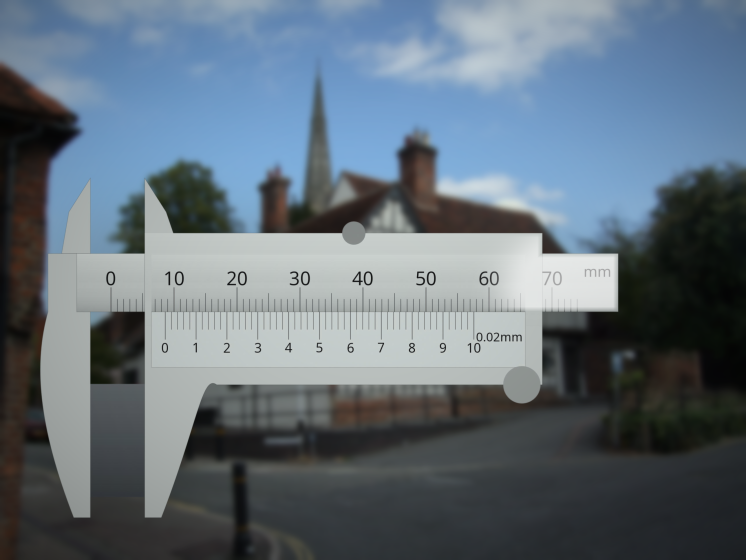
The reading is 8.6
